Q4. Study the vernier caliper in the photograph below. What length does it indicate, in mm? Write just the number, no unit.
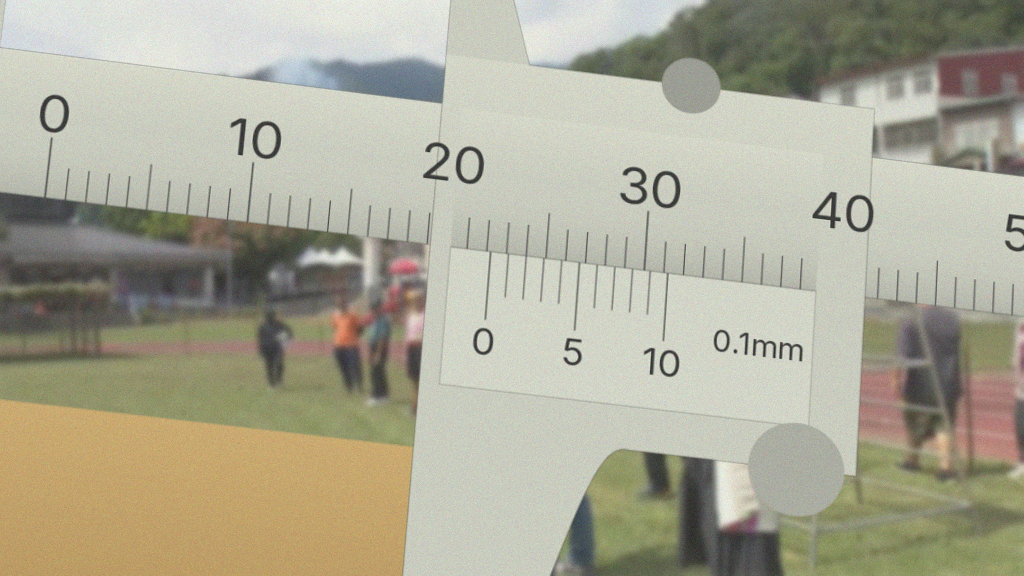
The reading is 22.2
